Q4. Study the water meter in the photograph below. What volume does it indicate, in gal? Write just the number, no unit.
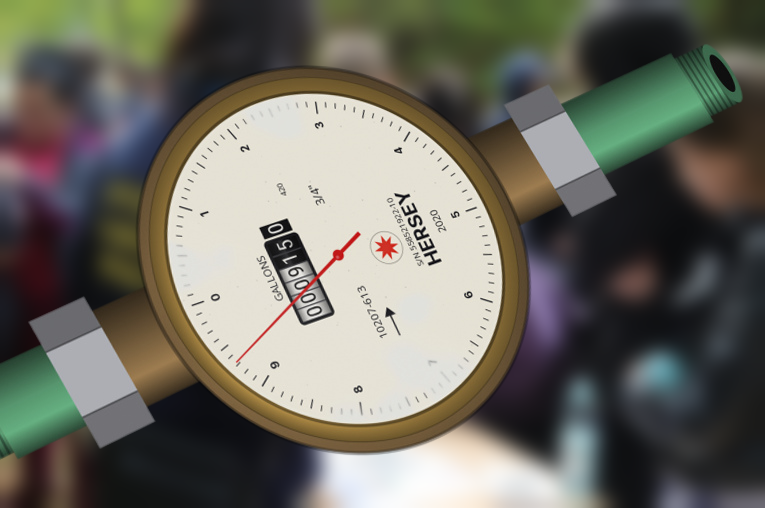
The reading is 9149.3
